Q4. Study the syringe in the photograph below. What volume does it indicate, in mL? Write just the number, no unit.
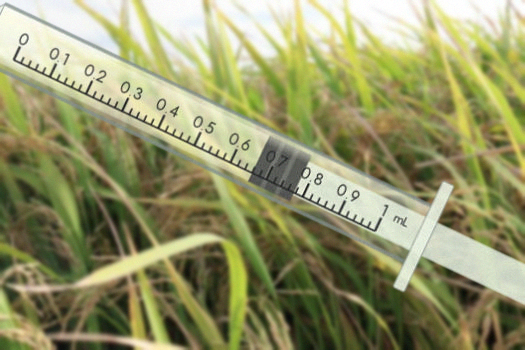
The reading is 0.66
